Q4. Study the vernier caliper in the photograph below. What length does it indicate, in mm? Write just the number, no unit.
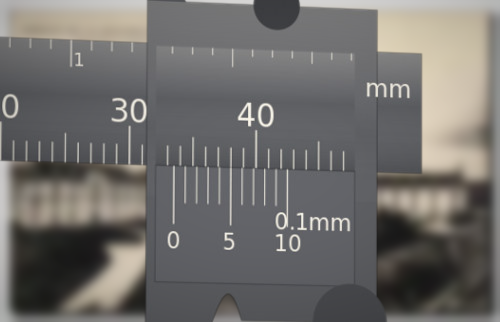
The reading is 33.5
